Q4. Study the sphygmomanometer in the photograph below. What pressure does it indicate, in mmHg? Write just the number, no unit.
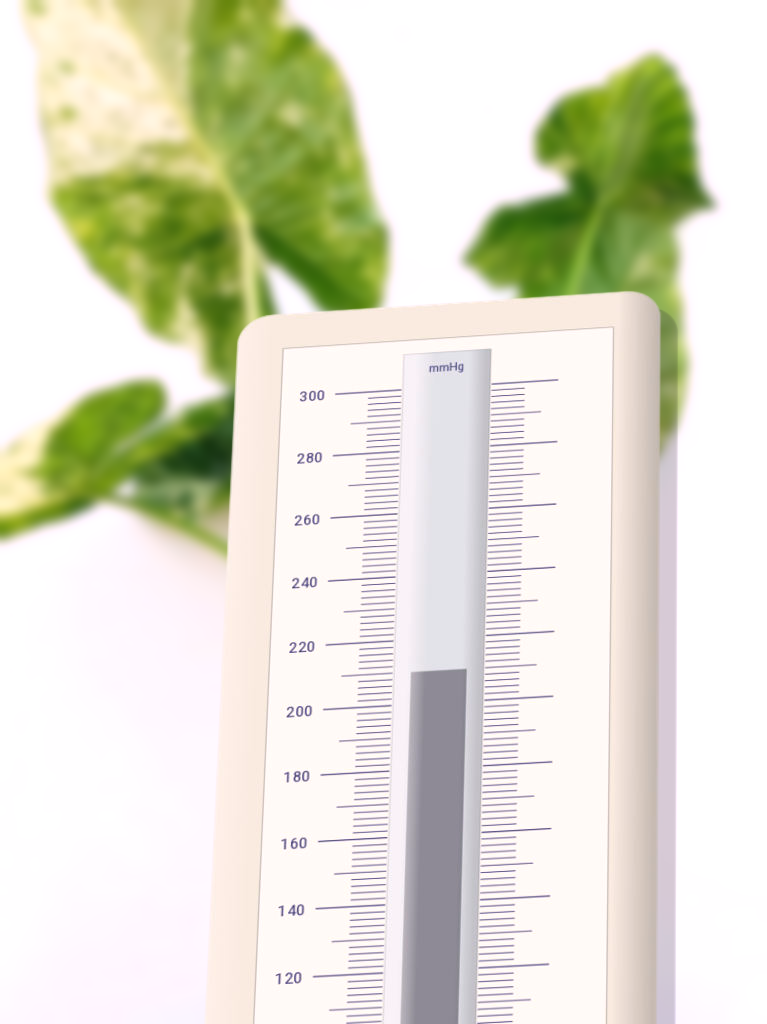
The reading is 210
